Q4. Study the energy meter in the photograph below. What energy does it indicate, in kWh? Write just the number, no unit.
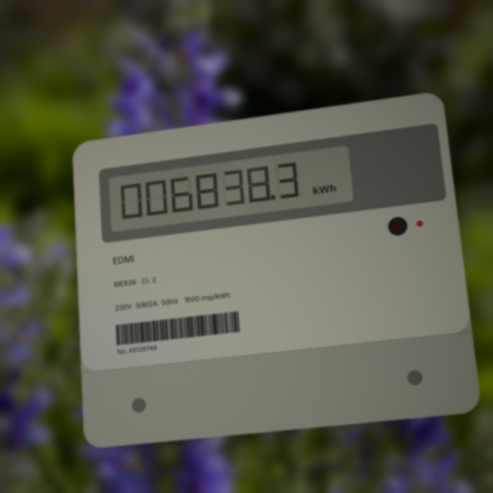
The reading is 6838.3
